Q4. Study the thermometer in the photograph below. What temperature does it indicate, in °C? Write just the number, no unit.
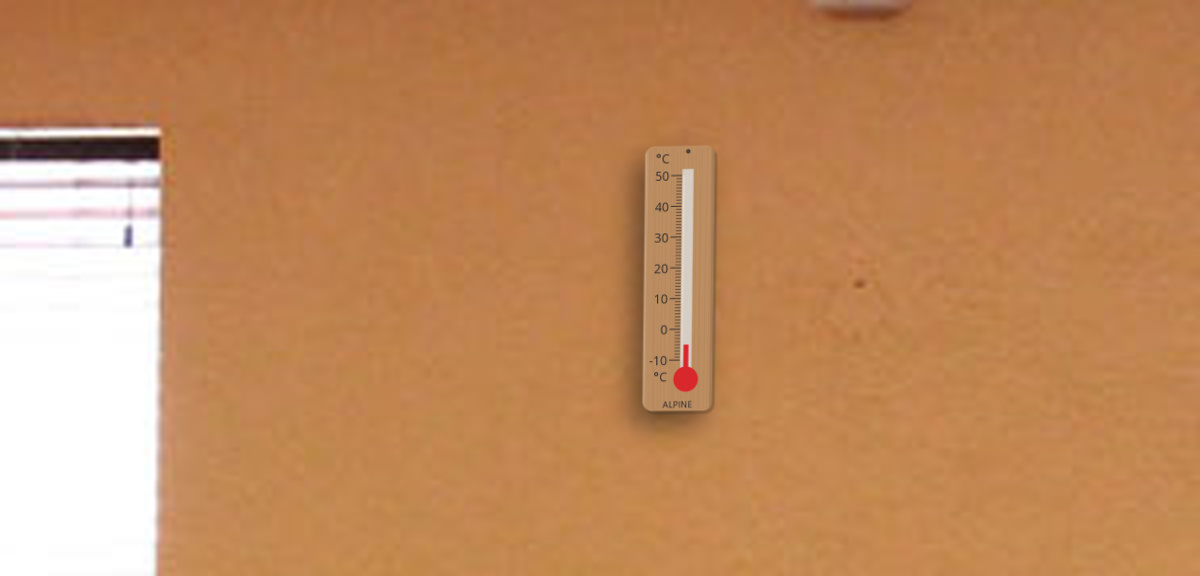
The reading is -5
